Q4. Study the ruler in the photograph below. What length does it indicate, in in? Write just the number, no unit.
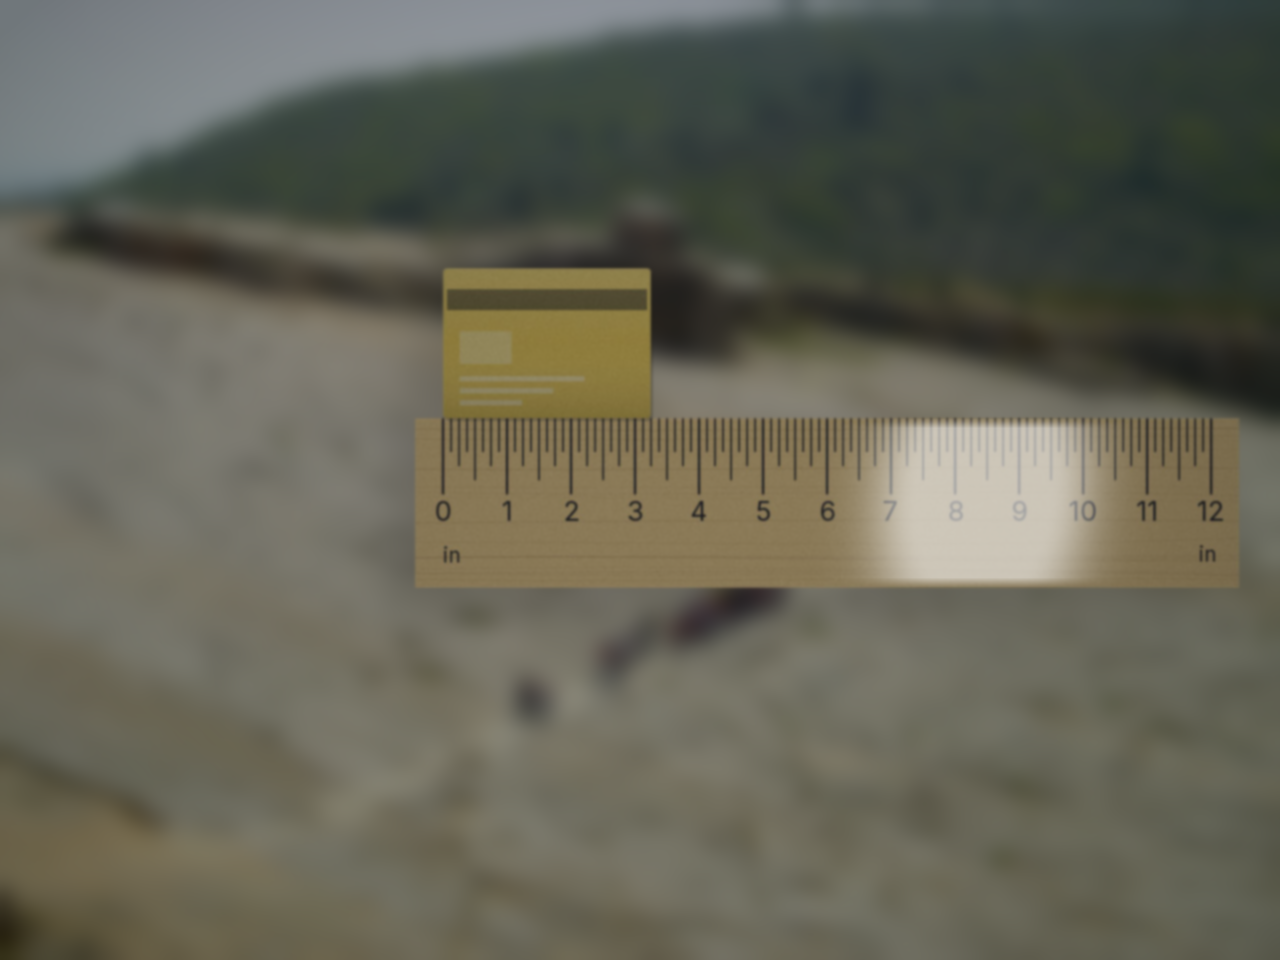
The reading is 3.25
